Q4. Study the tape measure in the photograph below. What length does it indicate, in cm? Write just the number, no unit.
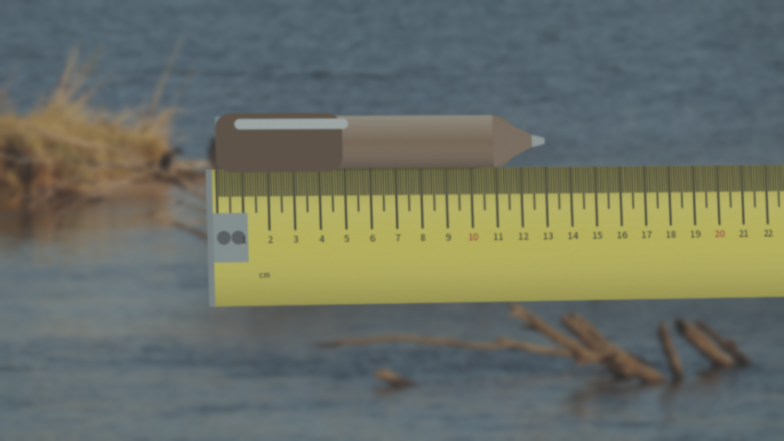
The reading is 13
